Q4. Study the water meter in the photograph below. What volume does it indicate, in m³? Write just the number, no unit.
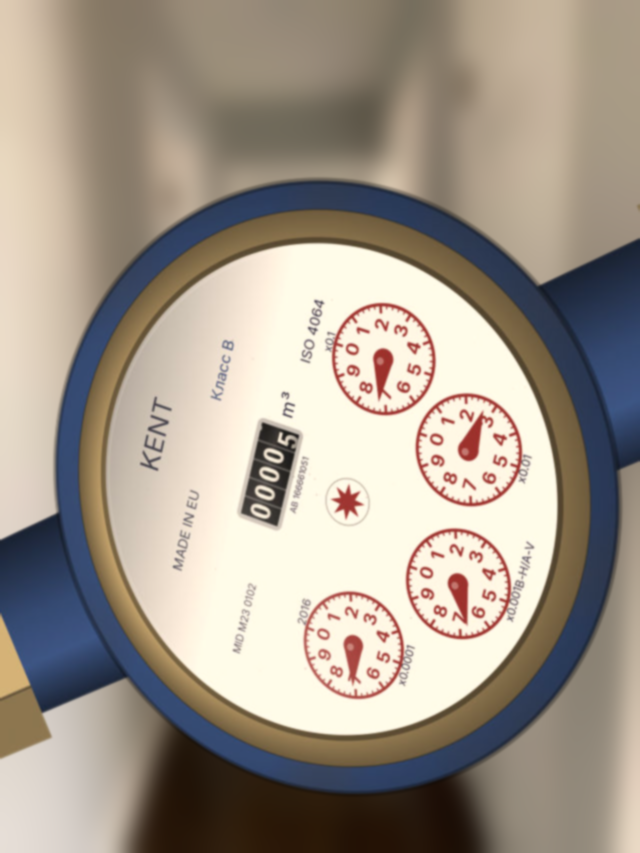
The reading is 4.7267
